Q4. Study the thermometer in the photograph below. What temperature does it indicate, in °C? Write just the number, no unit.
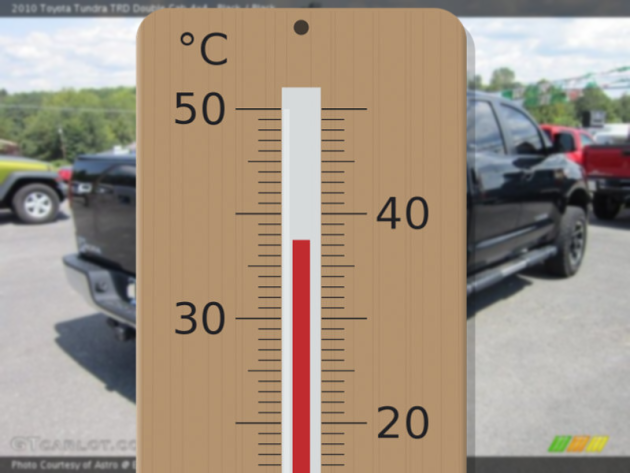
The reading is 37.5
